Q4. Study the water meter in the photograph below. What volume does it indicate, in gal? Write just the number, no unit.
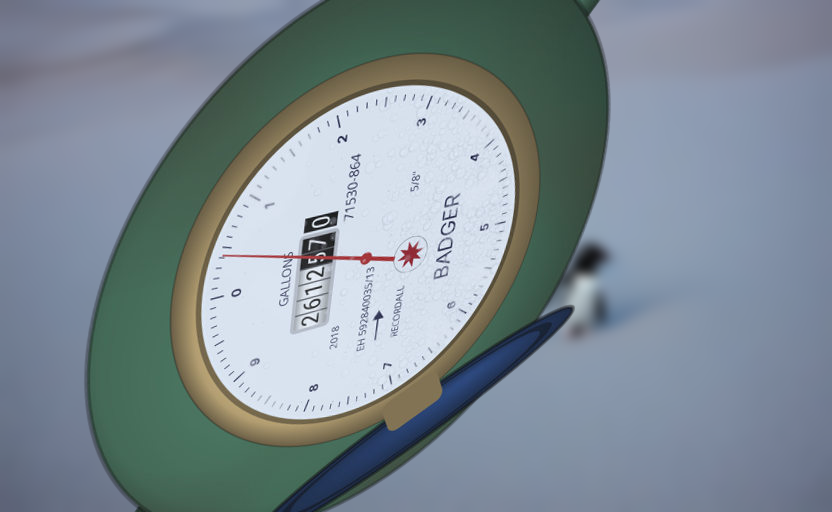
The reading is 2612570.4
